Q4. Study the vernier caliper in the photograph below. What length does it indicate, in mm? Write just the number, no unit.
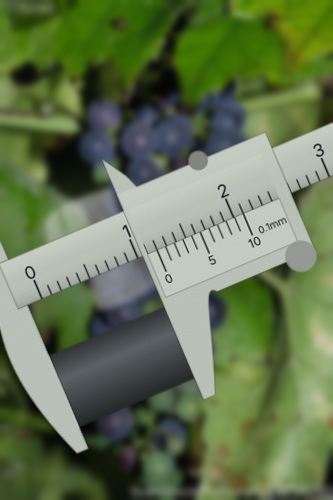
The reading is 12.0
